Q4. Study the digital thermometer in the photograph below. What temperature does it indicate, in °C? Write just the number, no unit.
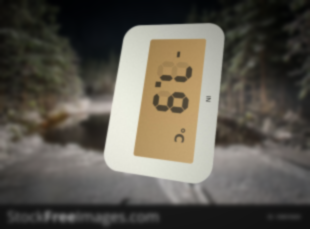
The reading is -7.9
